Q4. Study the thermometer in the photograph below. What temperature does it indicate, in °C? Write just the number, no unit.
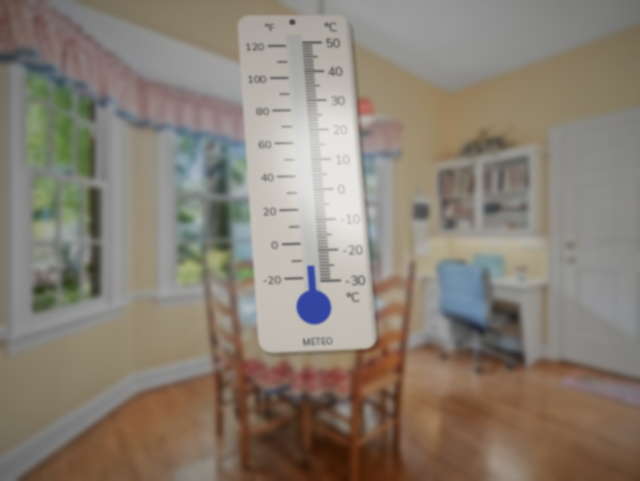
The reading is -25
